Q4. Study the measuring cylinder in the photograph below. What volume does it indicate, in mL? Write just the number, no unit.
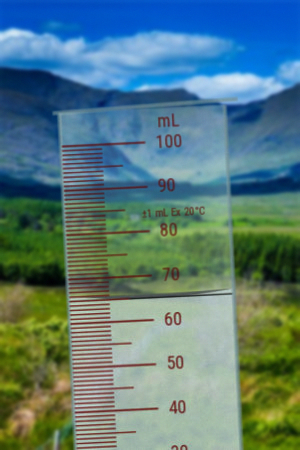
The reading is 65
